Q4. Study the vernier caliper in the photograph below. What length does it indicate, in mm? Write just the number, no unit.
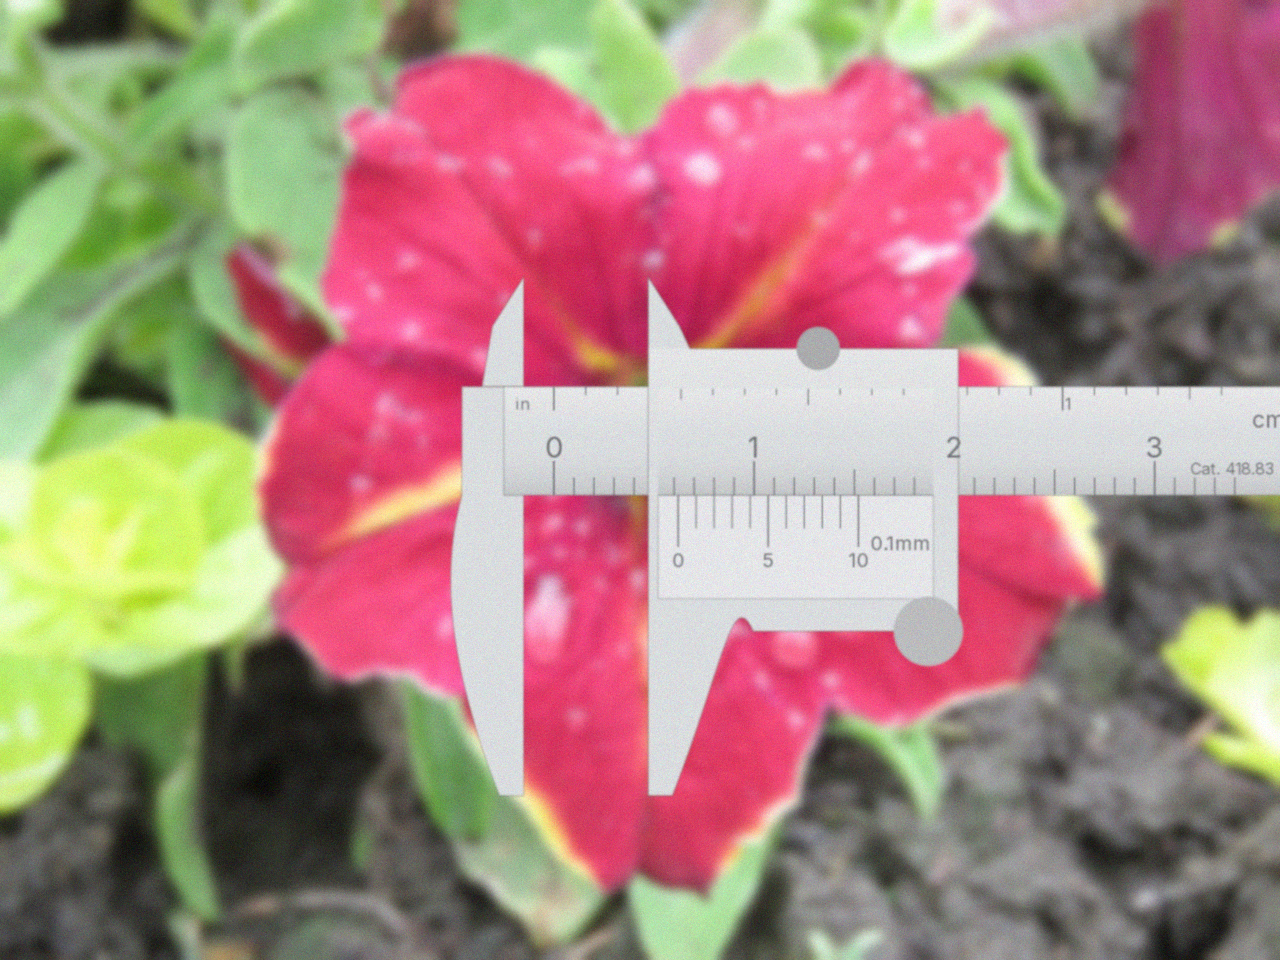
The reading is 6.2
